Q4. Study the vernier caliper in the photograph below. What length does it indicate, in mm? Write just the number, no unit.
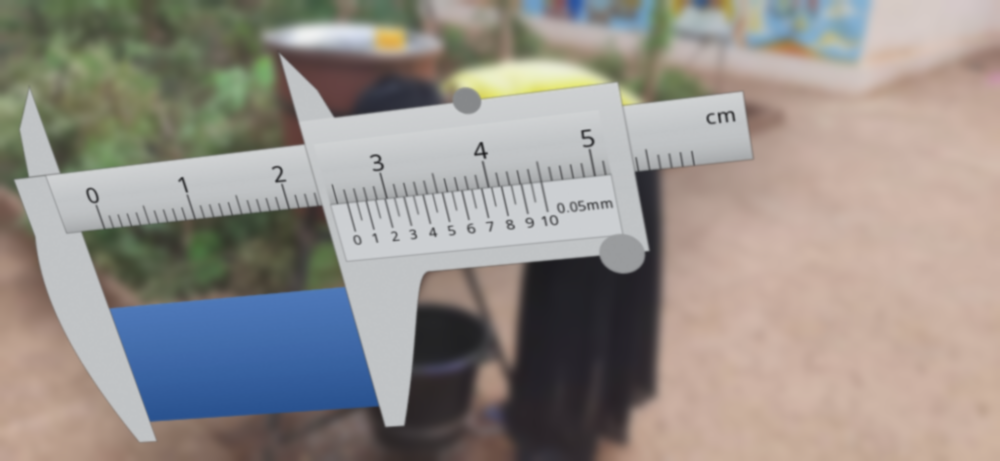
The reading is 26.0
